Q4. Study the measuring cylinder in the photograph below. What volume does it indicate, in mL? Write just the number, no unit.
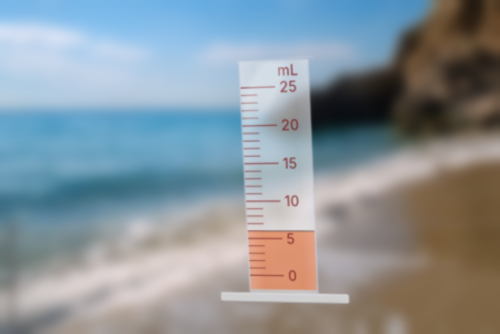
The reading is 6
